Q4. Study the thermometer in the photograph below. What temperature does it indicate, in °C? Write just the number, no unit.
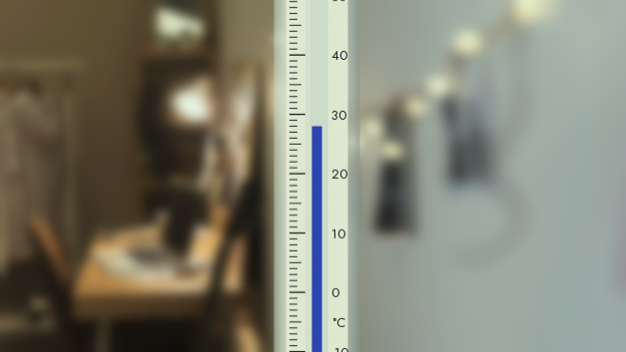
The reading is 28
